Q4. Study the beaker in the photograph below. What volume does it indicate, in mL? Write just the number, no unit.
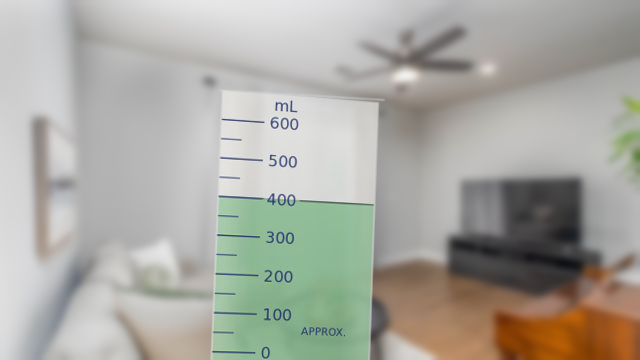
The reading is 400
